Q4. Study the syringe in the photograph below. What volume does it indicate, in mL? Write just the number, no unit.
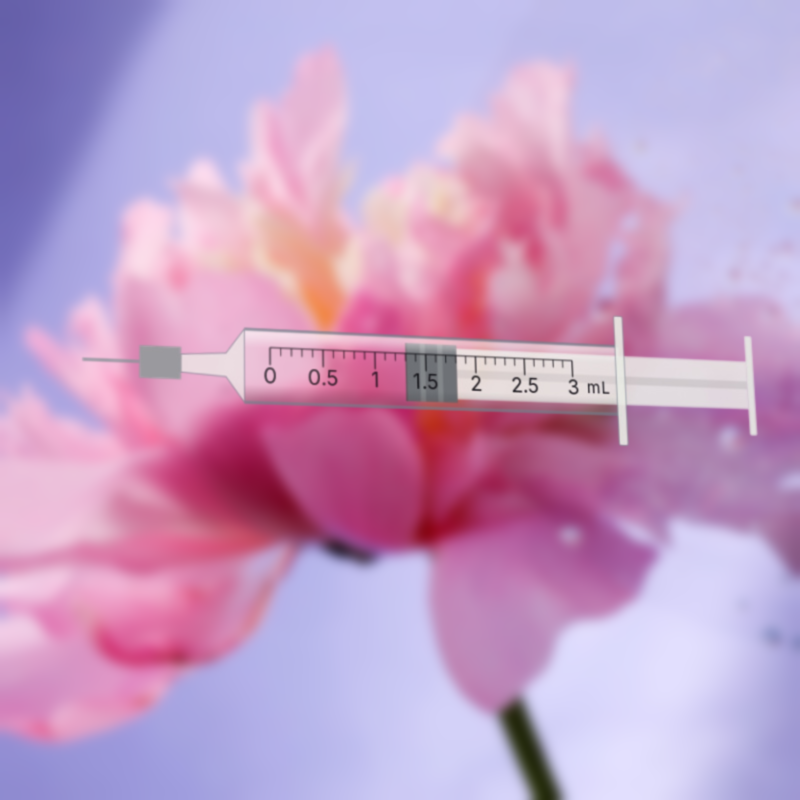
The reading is 1.3
